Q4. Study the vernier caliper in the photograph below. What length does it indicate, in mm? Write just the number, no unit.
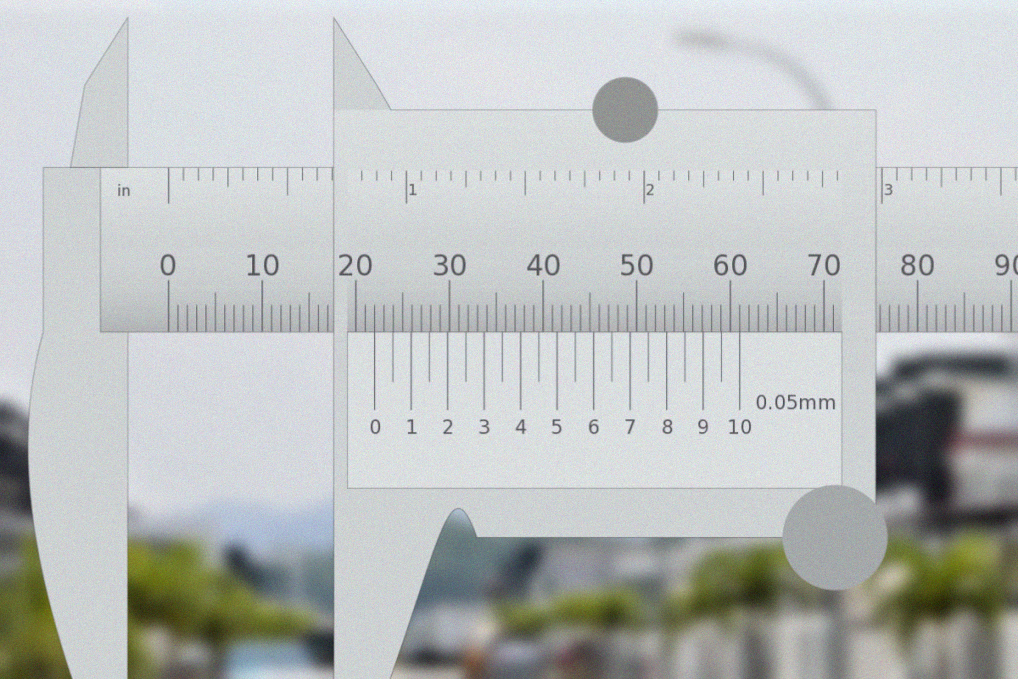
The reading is 22.0
